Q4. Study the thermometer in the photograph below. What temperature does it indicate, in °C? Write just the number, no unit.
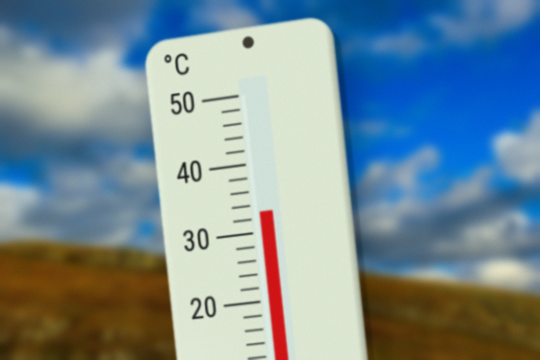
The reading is 33
